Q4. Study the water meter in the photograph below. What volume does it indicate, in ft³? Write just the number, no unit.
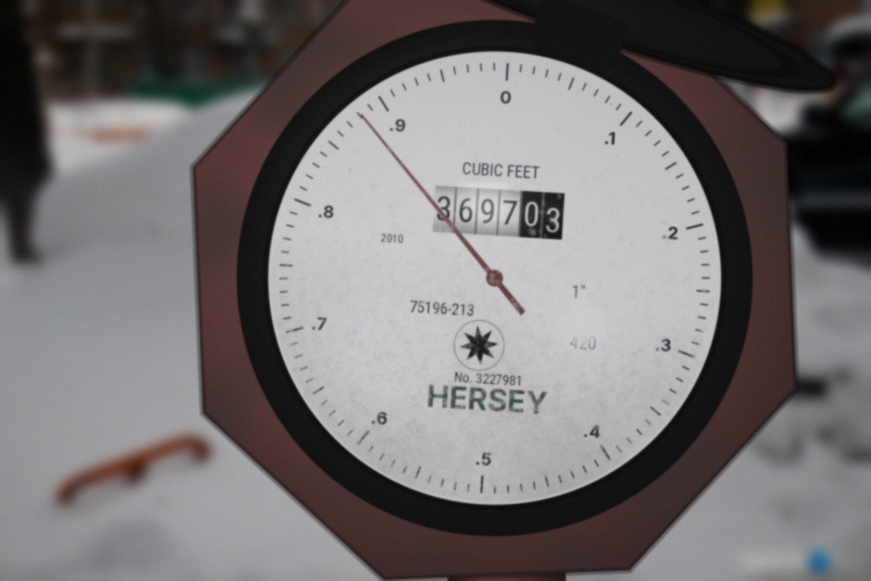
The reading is 369702.88
